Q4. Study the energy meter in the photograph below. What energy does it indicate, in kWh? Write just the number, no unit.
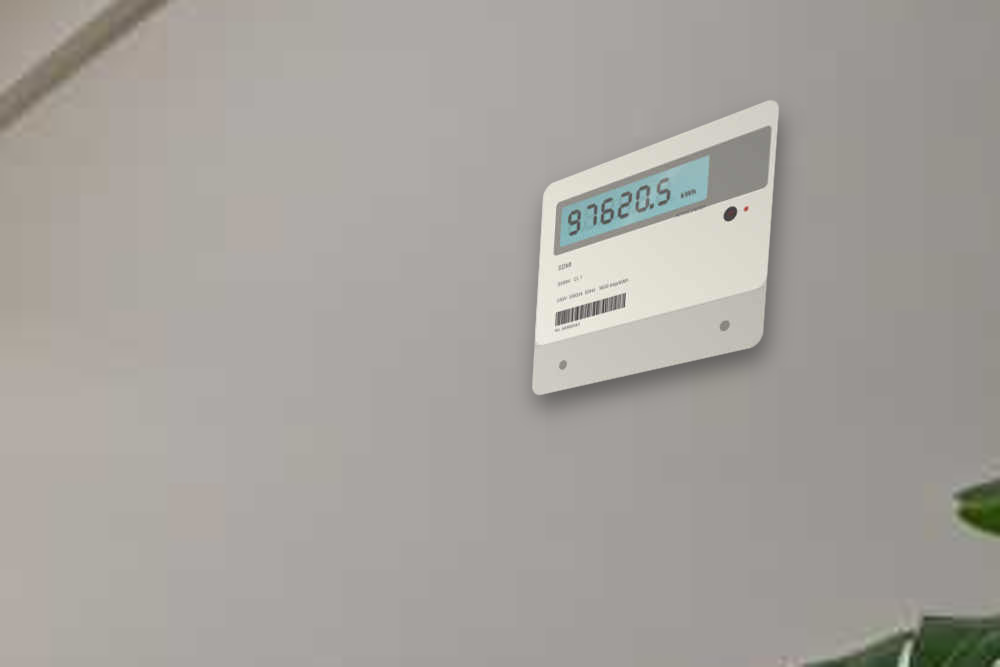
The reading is 97620.5
